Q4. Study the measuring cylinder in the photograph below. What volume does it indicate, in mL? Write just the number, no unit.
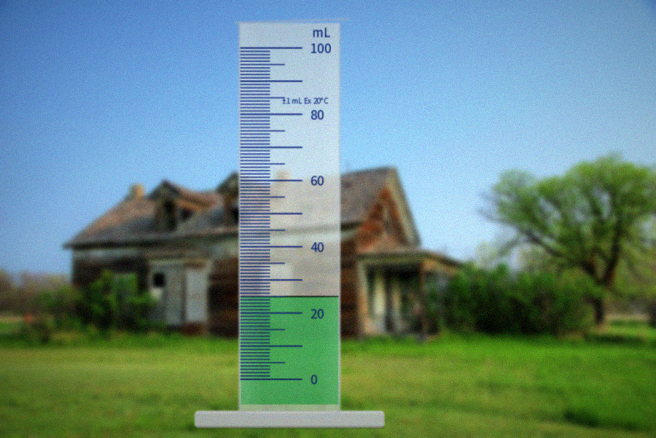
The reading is 25
